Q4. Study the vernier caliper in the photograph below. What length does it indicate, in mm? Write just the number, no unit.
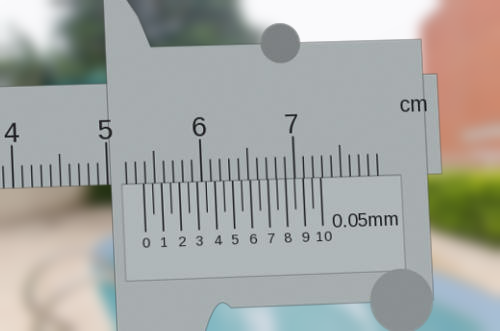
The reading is 53.8
